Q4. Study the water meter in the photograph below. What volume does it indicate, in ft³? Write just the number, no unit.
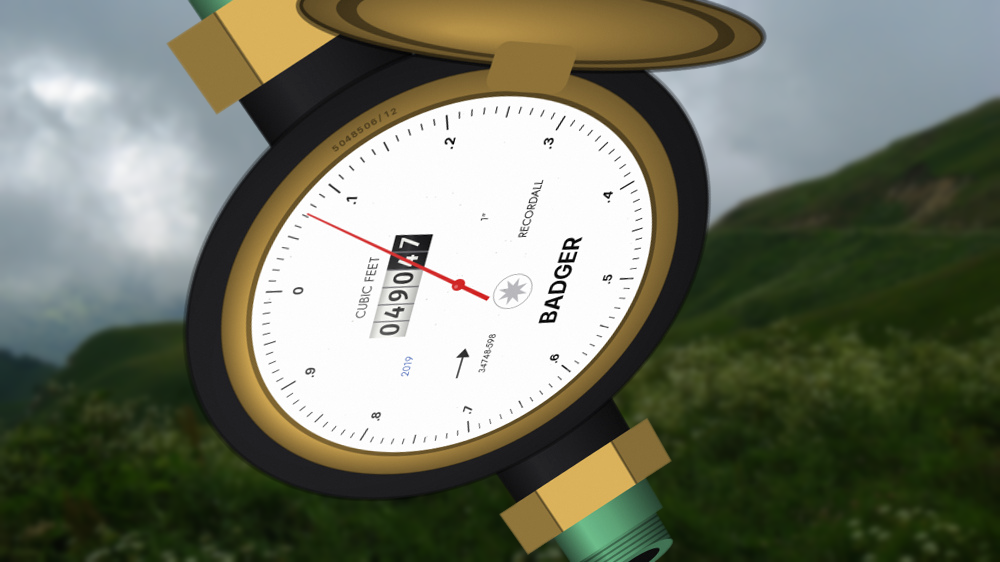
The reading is 49047.07
